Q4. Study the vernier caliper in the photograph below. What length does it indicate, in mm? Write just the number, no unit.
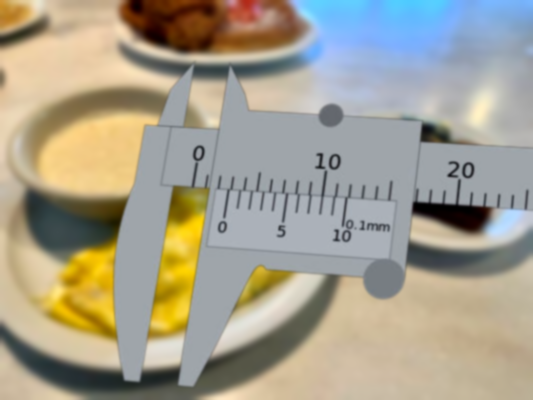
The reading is 2.8
